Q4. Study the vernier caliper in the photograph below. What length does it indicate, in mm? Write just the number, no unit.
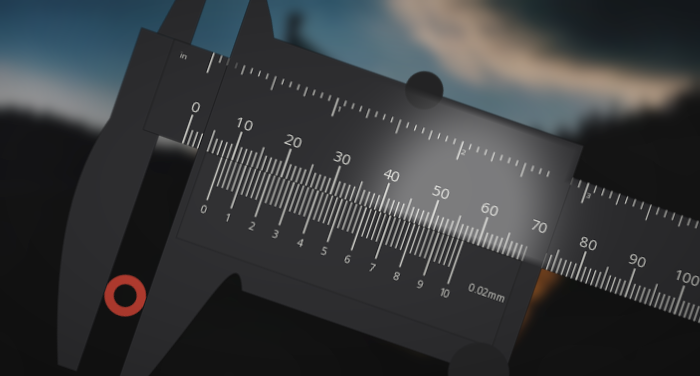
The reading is 8.0
